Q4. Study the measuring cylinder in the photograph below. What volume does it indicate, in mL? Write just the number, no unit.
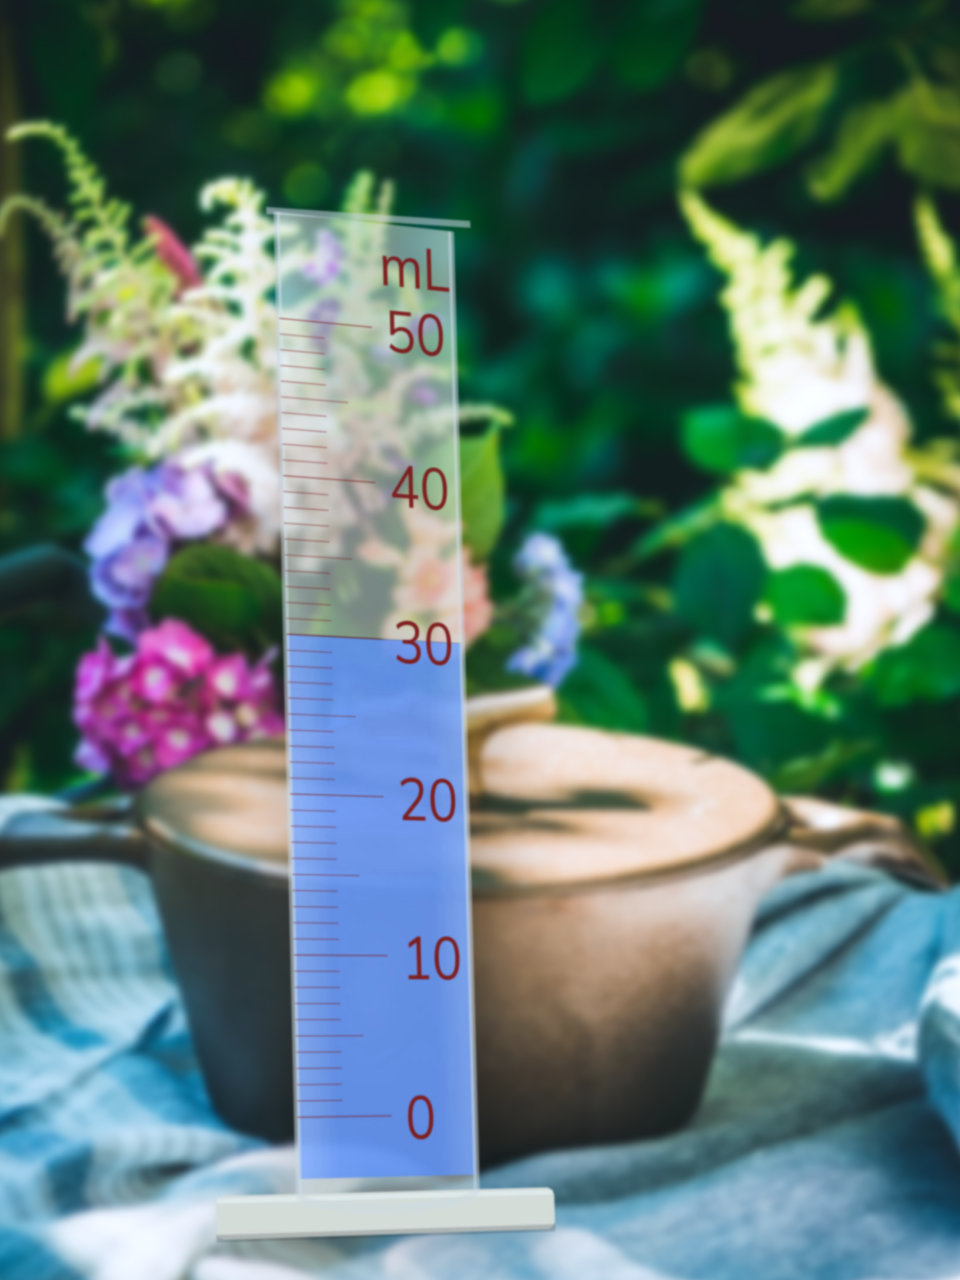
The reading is 30
